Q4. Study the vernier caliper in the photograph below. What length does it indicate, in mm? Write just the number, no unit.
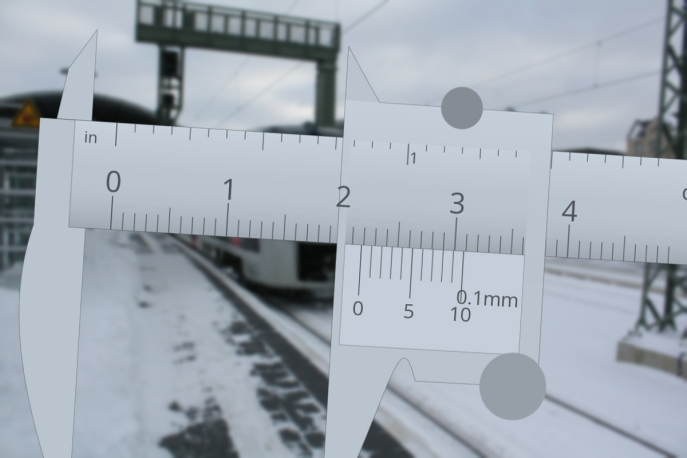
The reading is 21.8
